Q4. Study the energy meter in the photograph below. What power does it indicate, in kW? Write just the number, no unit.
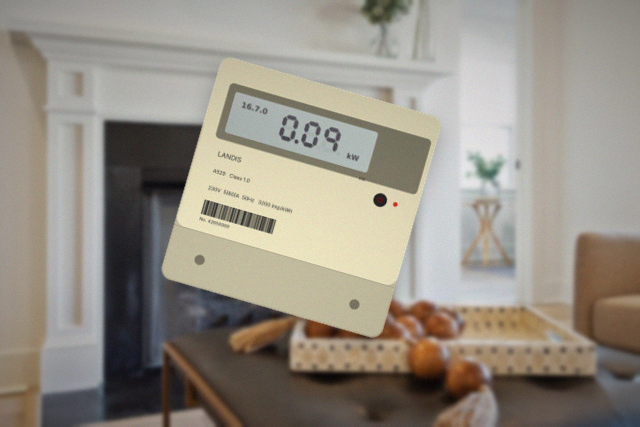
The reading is 0.09
